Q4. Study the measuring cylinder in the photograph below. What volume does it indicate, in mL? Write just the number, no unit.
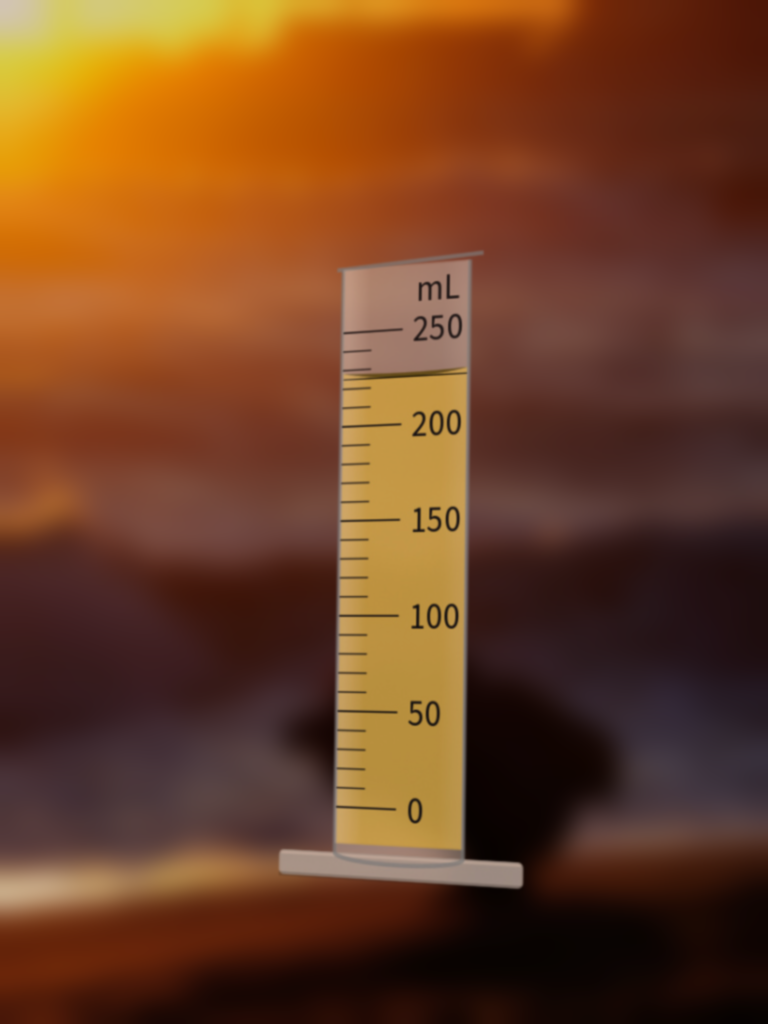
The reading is 225
